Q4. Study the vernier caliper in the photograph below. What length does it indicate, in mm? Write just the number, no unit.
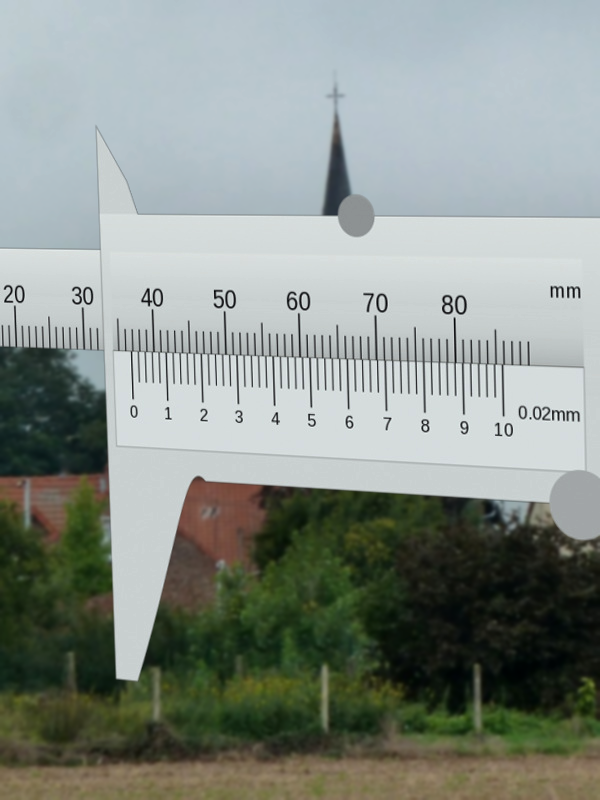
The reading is 36.8
